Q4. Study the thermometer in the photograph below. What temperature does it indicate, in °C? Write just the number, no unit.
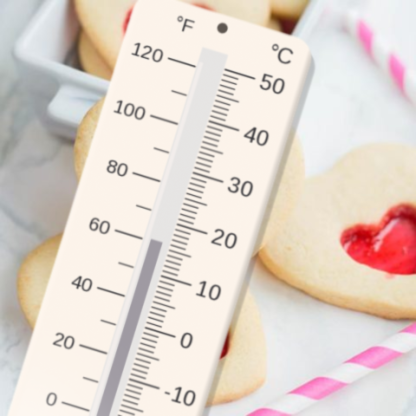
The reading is 16
